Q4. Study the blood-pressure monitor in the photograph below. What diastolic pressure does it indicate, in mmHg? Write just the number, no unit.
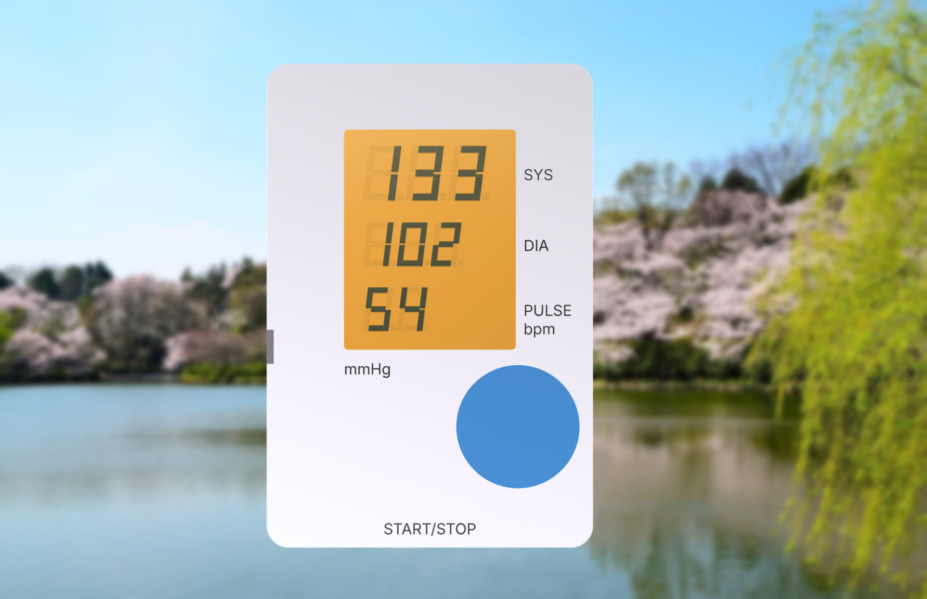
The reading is 102
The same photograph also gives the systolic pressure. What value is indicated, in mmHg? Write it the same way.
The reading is 133
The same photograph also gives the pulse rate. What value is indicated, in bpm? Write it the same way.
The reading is 54
